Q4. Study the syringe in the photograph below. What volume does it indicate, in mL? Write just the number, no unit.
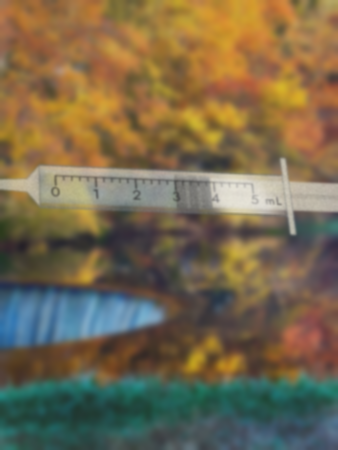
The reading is 3
